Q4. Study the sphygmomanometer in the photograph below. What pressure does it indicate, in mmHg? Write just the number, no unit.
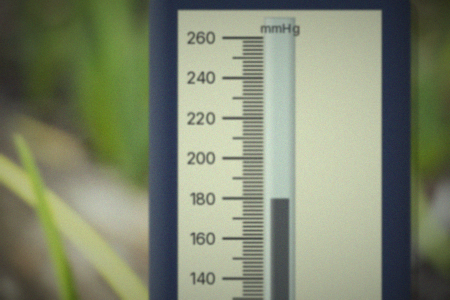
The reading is 180
